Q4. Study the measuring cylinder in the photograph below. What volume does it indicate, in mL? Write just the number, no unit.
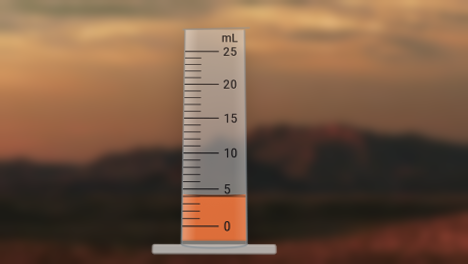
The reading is 4
